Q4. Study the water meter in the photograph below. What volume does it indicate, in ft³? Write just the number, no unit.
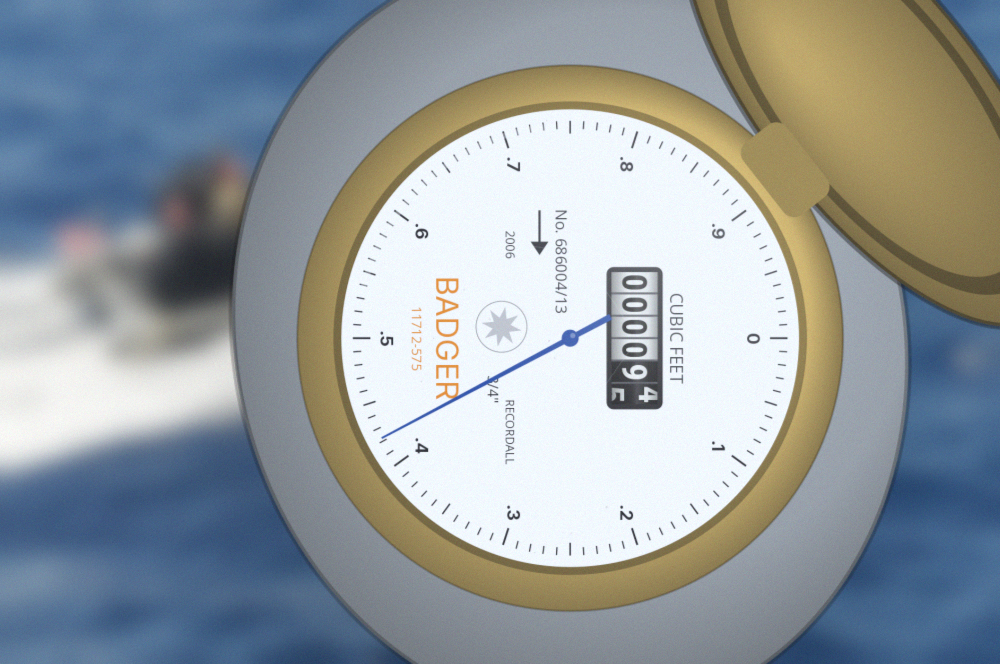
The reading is 94.42
